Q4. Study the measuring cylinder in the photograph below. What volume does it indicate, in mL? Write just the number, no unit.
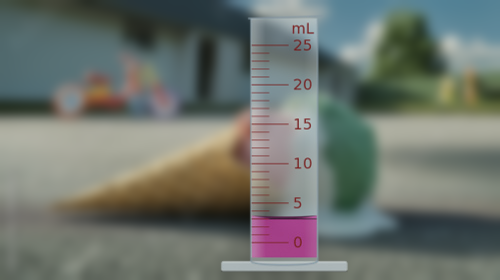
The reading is 3
